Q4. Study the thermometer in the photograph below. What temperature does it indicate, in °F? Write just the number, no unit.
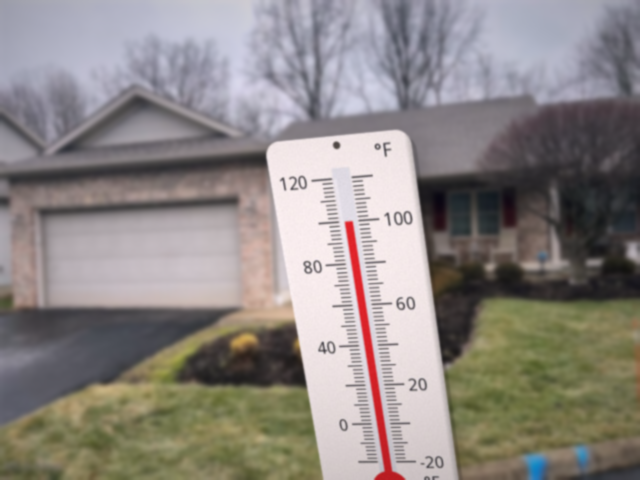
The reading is 100
